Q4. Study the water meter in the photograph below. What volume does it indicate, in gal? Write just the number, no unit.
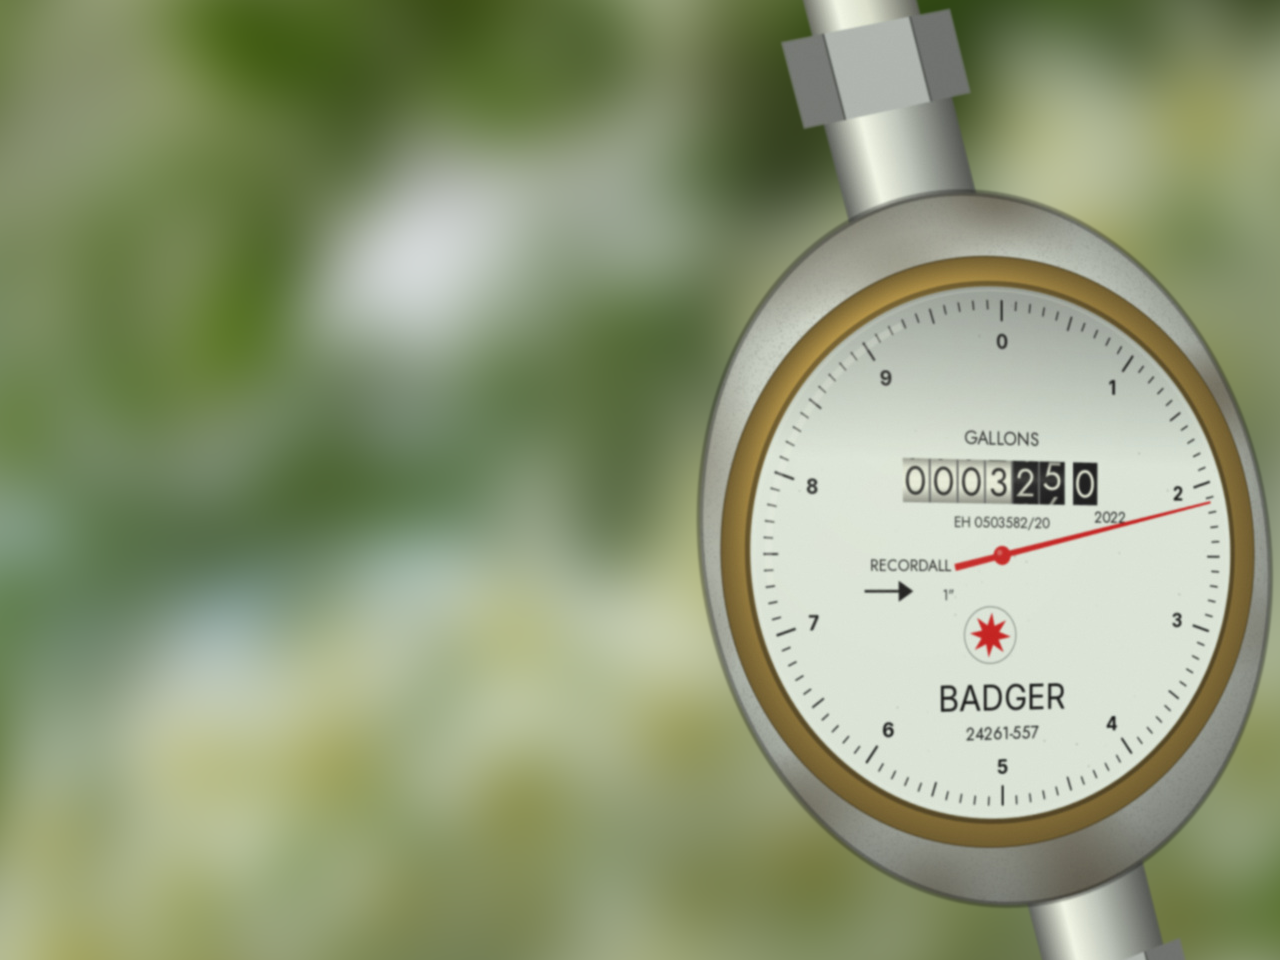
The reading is 3252.1
